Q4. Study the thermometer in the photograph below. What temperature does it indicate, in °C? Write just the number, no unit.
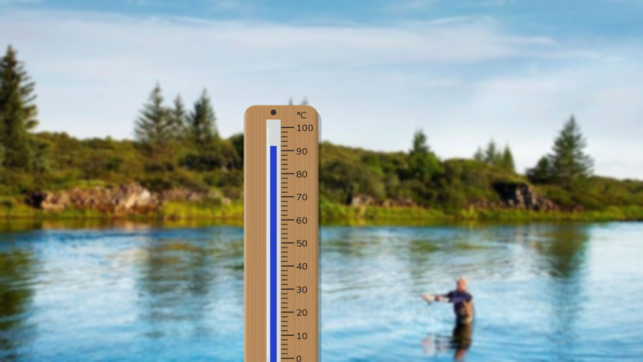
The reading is 92
